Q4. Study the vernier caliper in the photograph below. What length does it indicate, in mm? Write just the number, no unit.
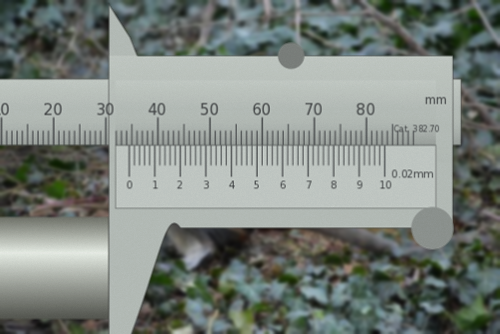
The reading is 34.5
